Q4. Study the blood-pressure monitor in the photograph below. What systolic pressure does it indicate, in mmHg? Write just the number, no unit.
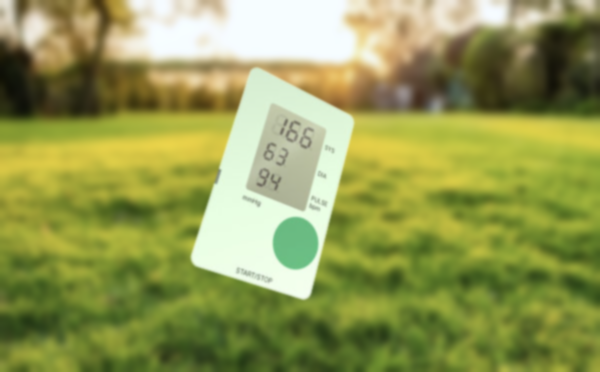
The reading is 166
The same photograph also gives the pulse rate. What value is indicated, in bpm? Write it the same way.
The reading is 94
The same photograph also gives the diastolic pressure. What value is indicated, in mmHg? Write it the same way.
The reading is 63
